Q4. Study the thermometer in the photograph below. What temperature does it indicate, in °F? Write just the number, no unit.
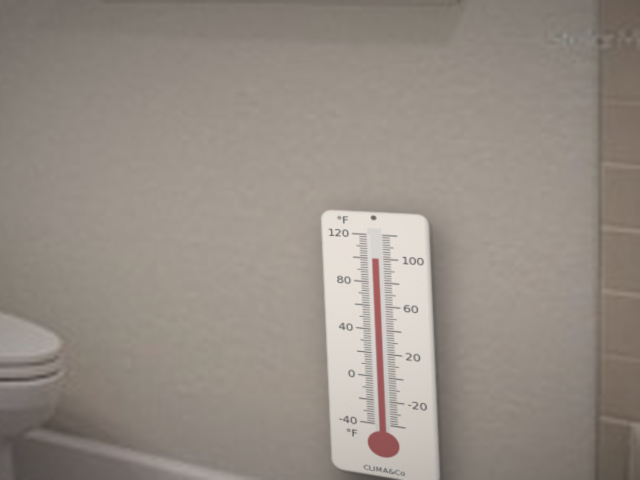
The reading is 100
